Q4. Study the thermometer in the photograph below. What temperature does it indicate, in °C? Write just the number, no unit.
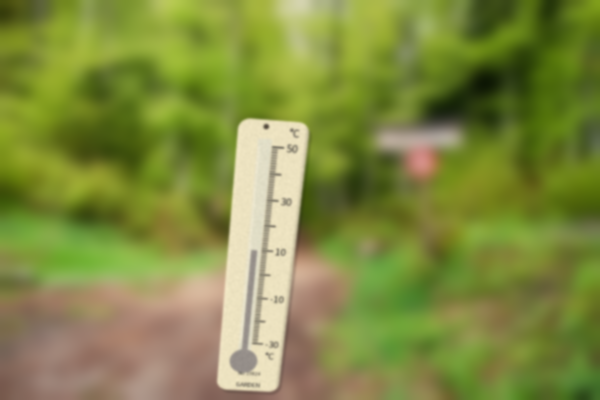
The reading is 10
